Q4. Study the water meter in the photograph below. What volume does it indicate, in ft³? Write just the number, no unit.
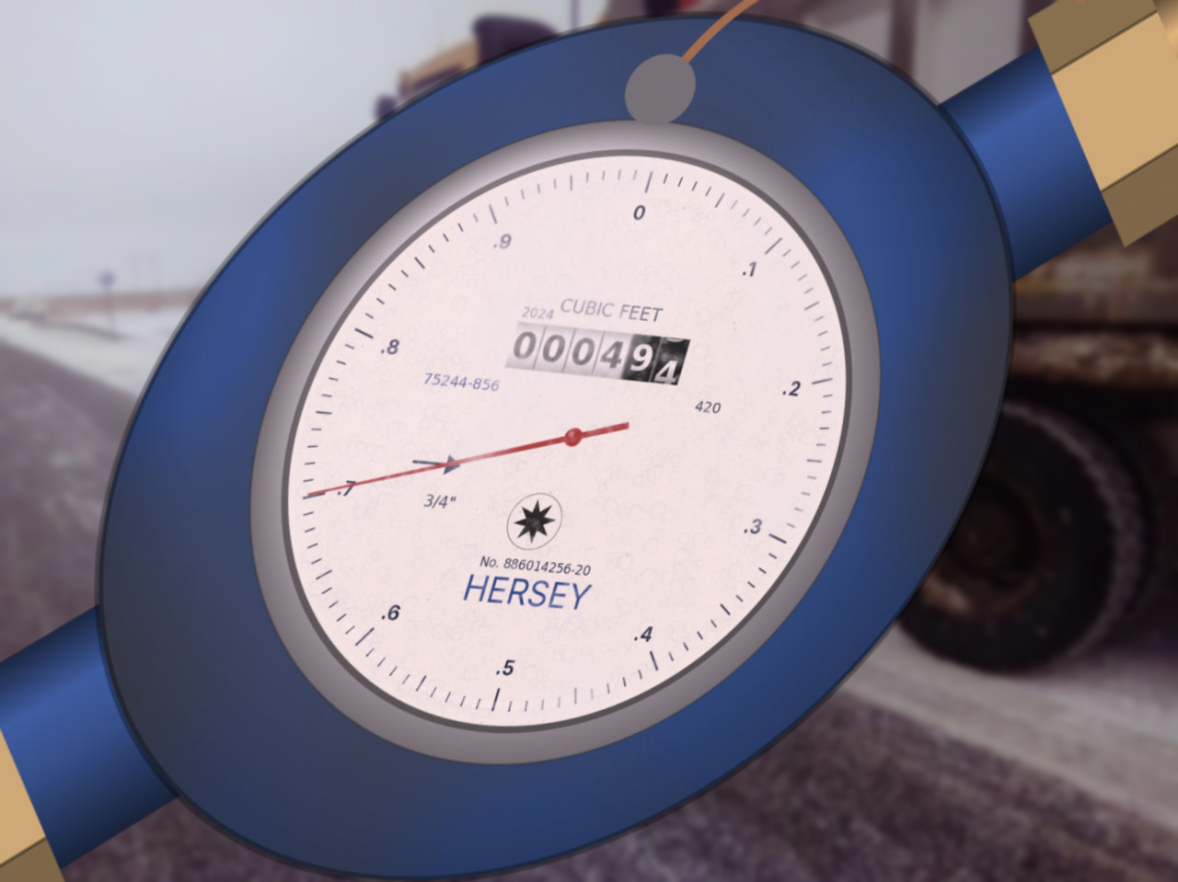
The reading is 493.70
